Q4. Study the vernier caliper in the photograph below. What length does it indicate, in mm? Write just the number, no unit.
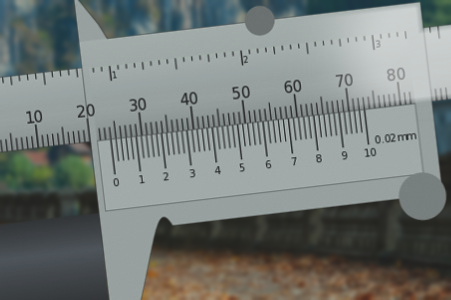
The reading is 24.0
